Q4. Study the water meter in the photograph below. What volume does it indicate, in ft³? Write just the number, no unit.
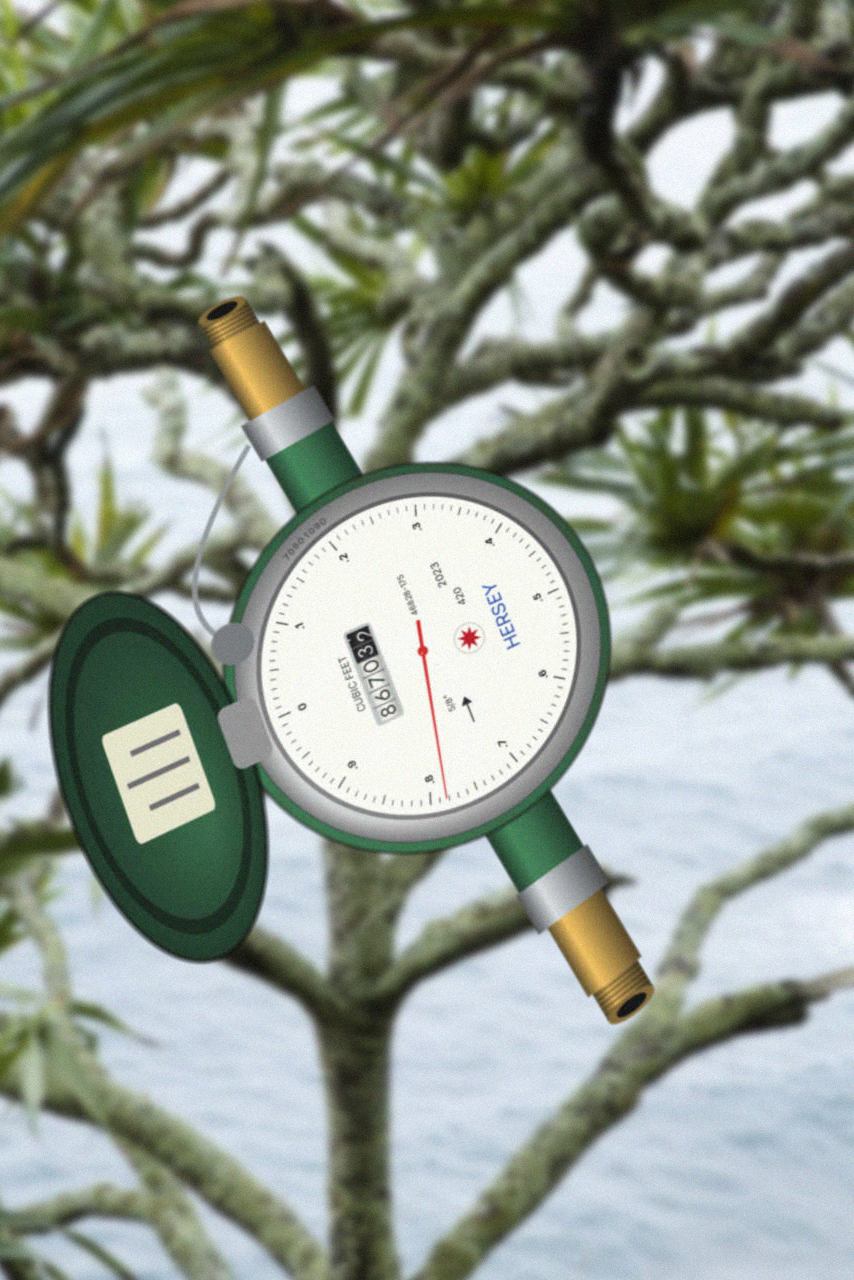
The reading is 867031.78
